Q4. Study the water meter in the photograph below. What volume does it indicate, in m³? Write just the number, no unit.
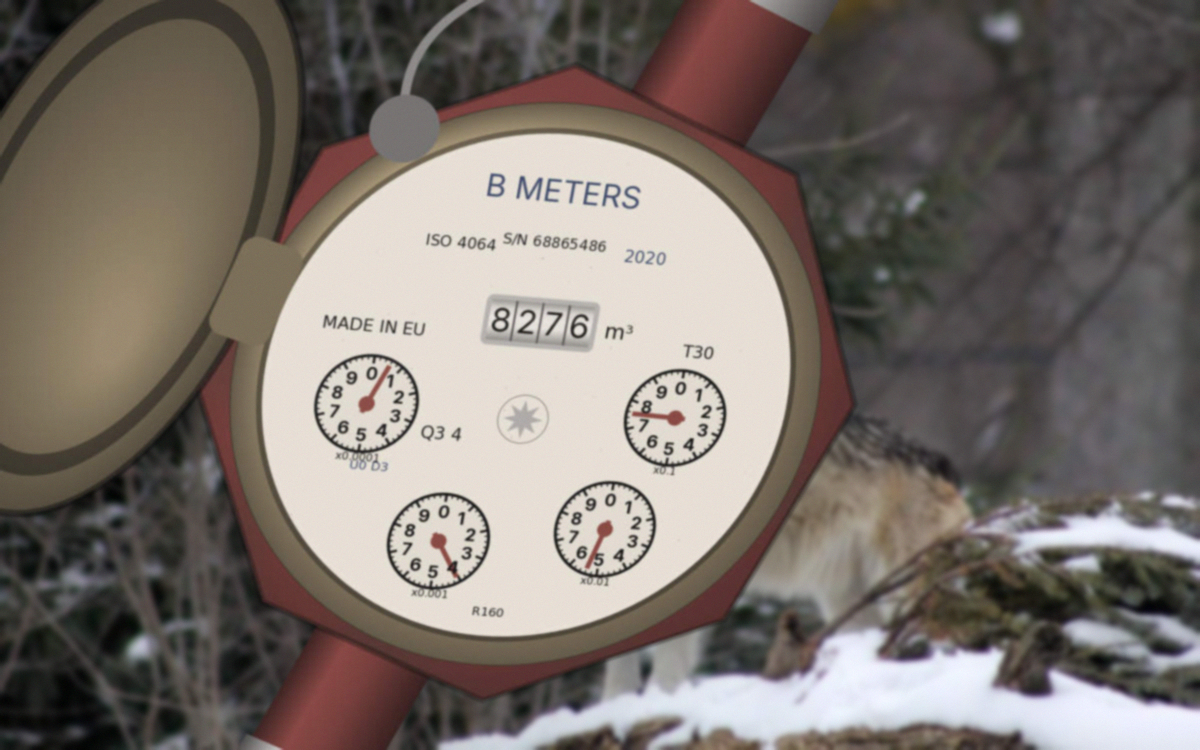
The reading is 8276.7540
